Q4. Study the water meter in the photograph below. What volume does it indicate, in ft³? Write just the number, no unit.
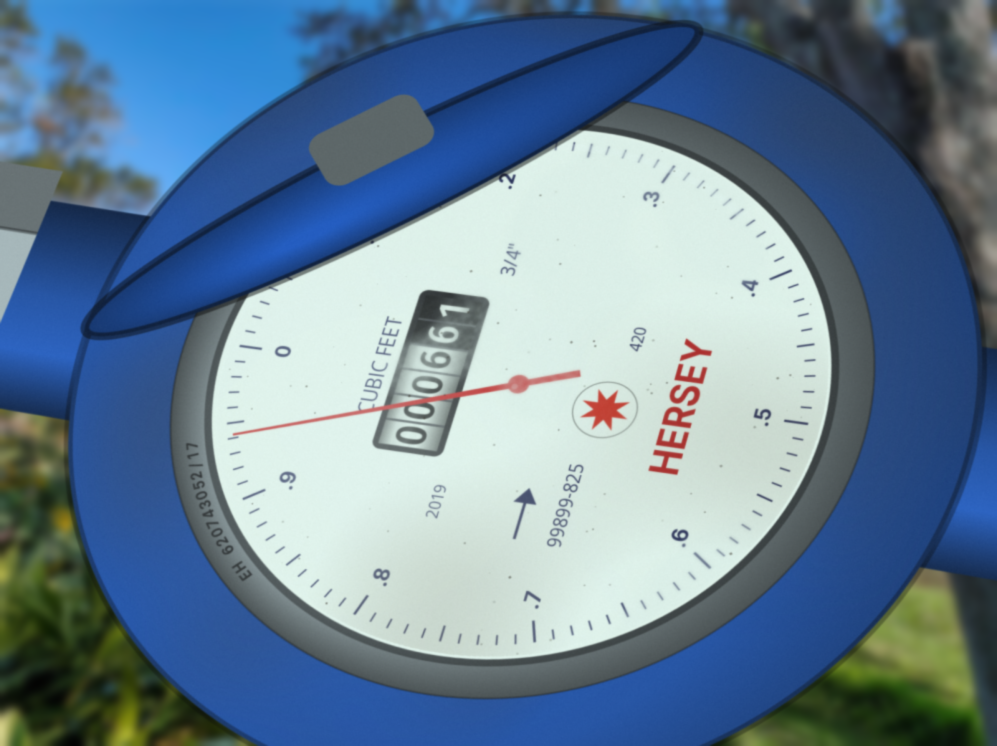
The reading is 660.94
